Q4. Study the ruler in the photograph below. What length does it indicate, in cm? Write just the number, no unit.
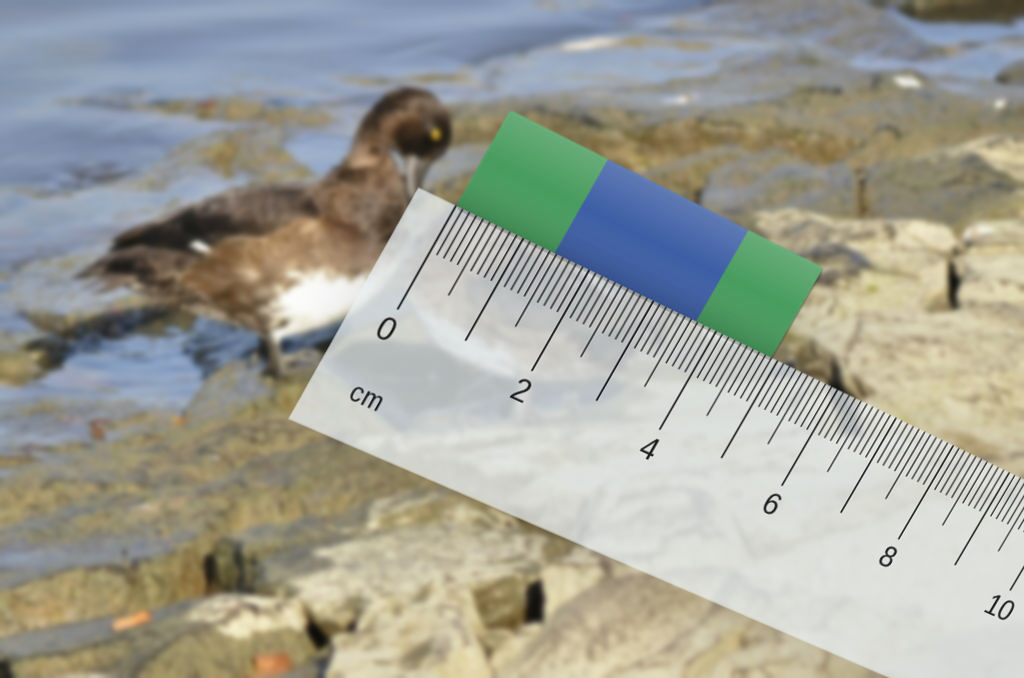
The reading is 4.9
